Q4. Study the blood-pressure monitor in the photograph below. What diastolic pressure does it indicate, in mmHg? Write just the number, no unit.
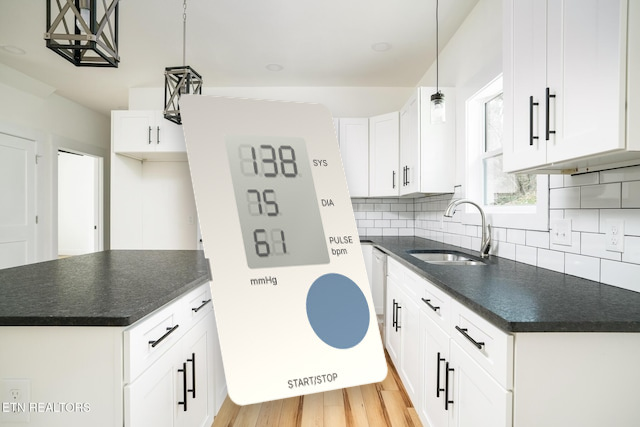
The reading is 75
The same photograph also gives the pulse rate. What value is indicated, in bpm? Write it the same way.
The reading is 61
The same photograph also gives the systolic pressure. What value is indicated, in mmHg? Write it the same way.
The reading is 138
